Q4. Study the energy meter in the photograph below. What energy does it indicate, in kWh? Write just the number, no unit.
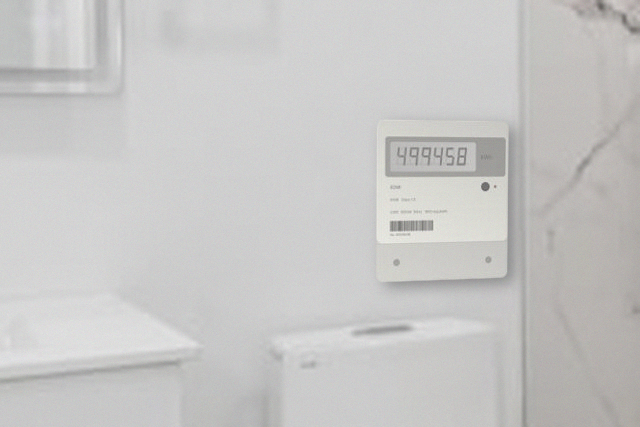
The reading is 499458
